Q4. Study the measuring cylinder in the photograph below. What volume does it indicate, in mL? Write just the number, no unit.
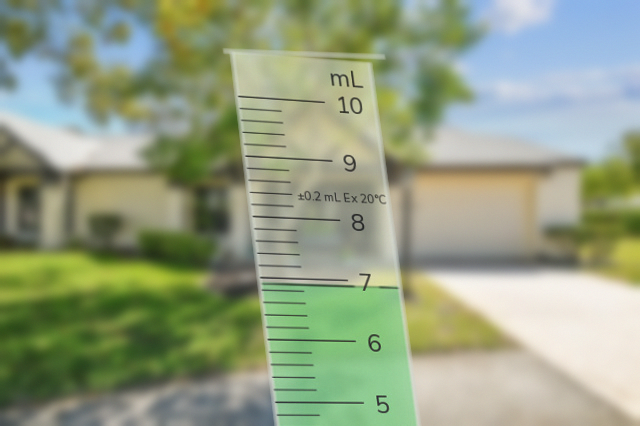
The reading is 6.9
